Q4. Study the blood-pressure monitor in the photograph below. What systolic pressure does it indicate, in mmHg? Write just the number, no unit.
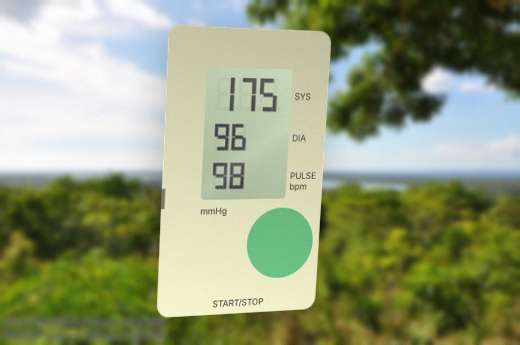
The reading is 175
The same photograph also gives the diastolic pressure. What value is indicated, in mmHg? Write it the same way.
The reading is 96
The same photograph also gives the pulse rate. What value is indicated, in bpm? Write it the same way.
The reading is 98
